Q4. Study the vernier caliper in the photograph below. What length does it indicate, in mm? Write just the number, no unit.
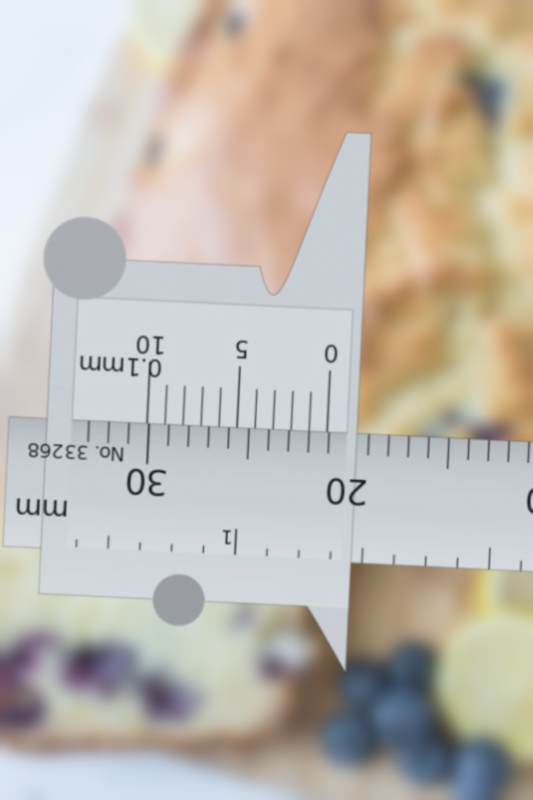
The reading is 21.1
